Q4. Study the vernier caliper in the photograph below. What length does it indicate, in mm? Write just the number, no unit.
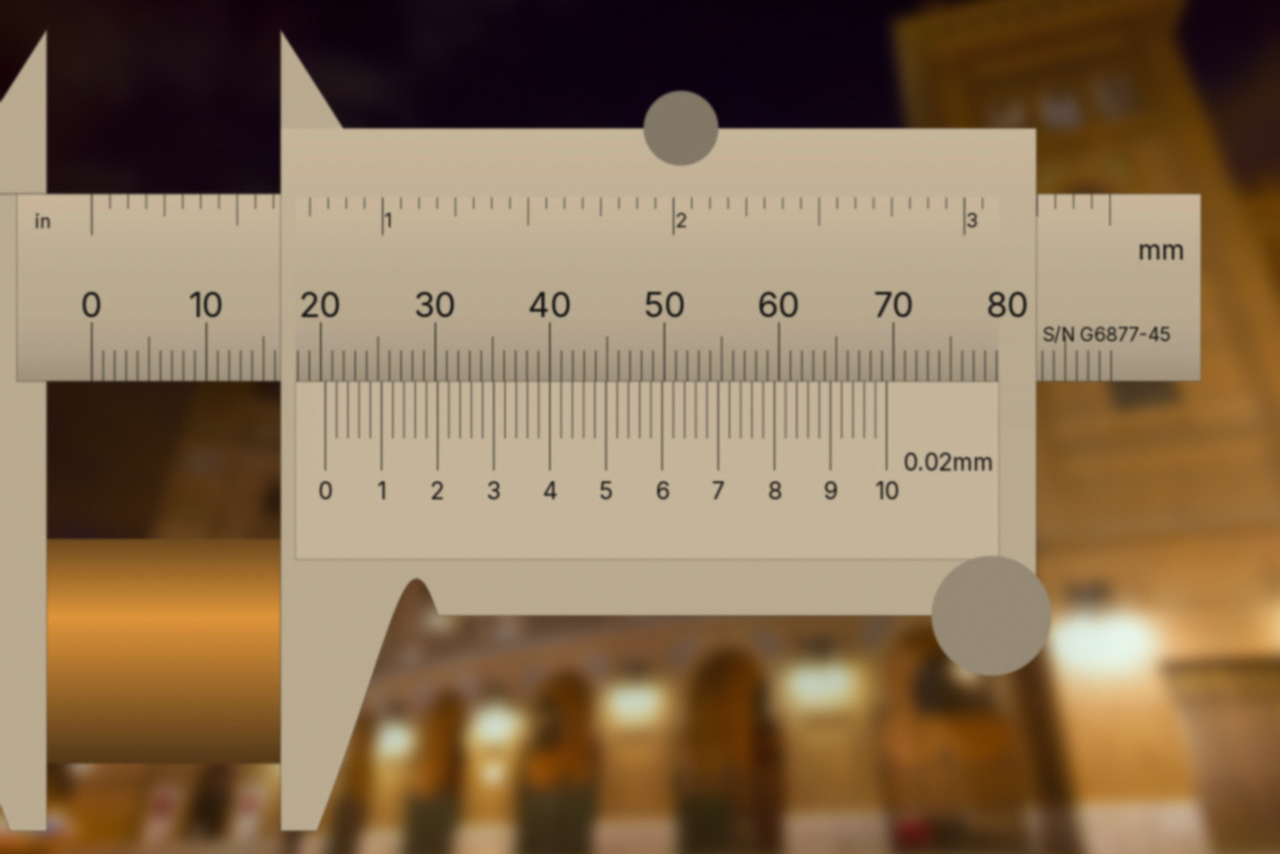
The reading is 20.4
